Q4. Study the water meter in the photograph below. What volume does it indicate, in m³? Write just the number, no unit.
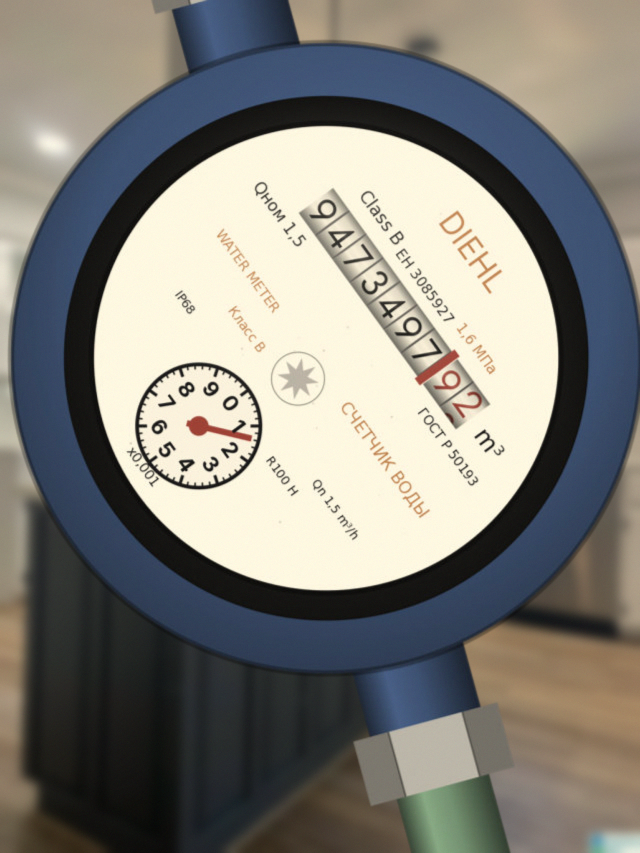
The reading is 9473497.921
